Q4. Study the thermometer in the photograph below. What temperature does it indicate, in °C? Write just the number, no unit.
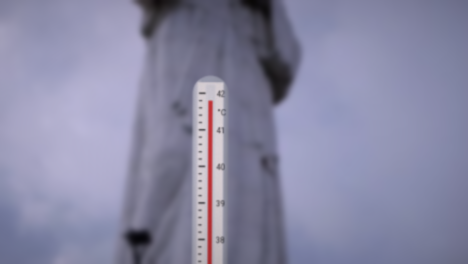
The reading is 41.8
